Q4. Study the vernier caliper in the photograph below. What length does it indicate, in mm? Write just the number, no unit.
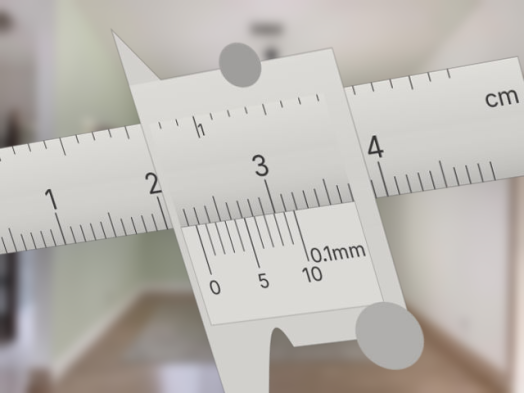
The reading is 22.7
